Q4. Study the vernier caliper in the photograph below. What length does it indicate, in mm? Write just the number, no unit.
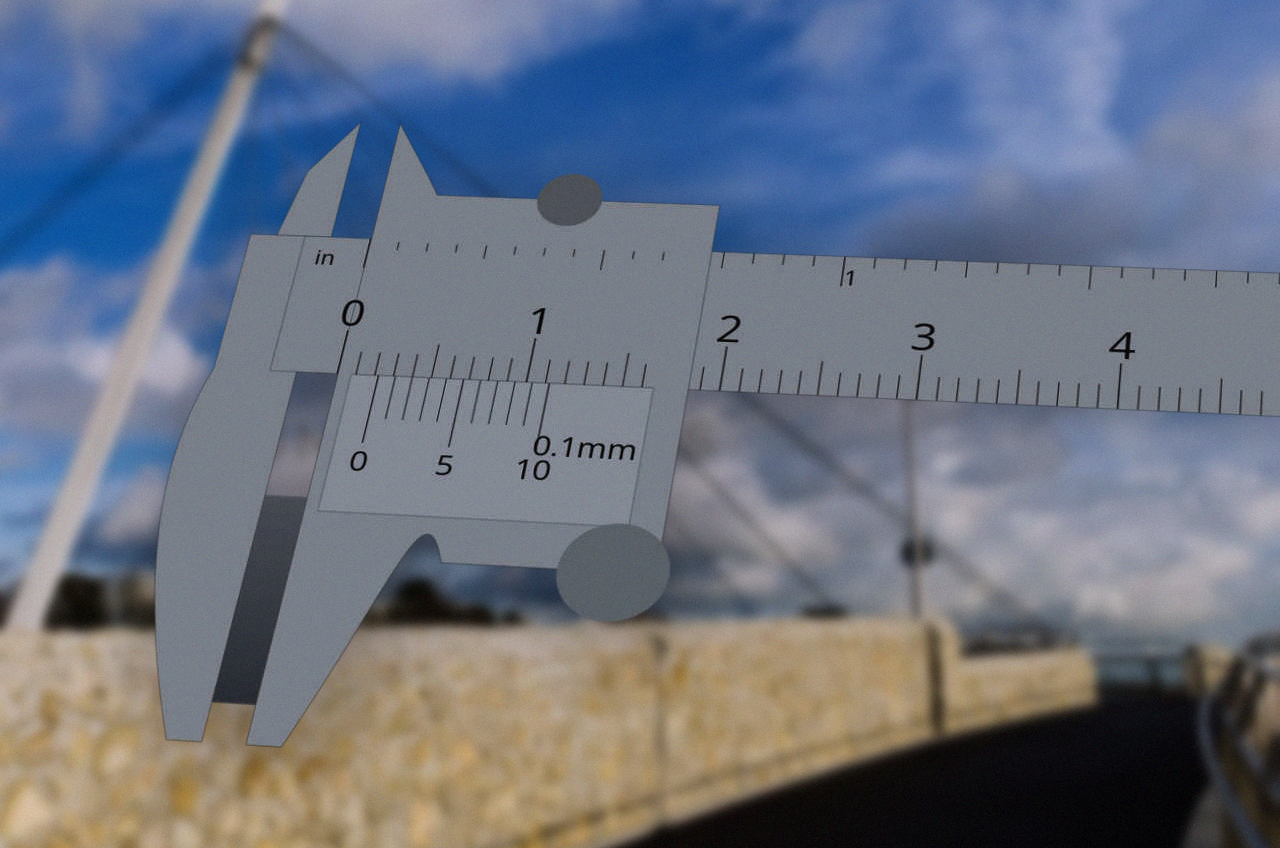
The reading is 2.2
